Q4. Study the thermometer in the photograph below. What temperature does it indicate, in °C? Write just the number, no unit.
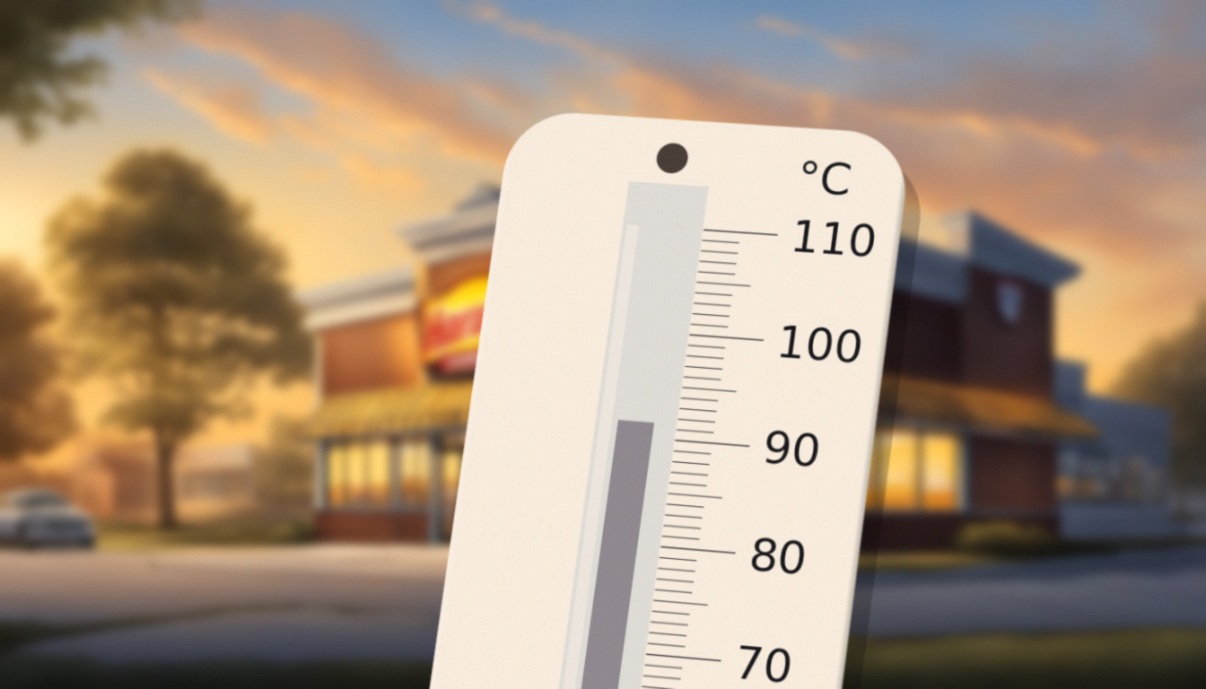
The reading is 91.5
